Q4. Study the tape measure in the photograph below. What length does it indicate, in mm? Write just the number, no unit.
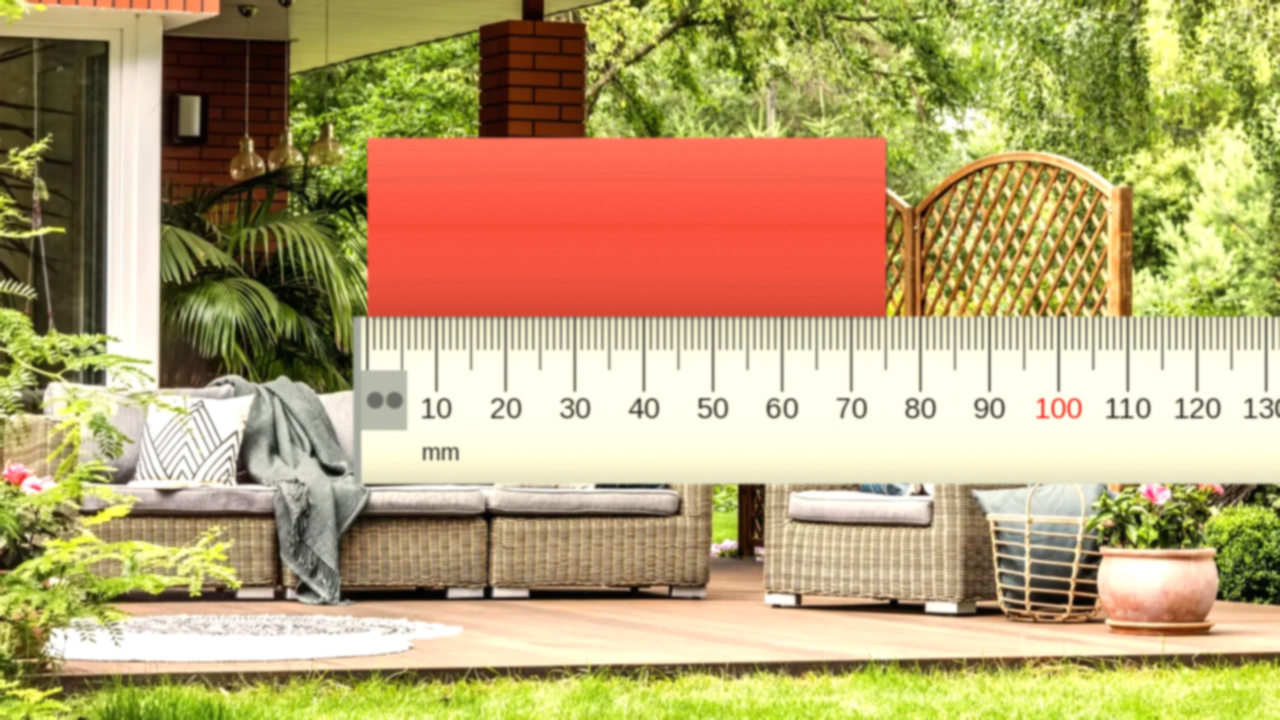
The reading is 75
